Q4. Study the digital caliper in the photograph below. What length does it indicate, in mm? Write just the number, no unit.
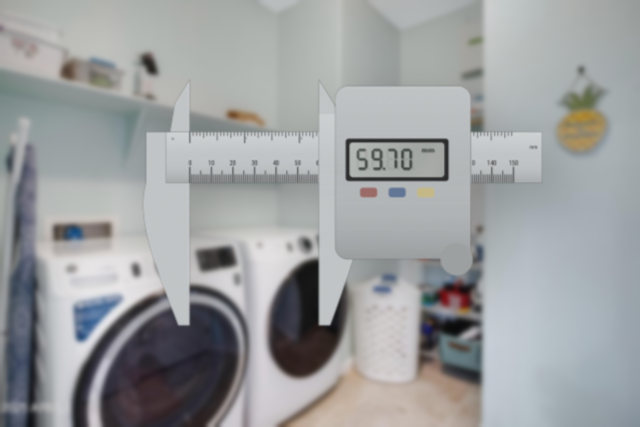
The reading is 59.70
